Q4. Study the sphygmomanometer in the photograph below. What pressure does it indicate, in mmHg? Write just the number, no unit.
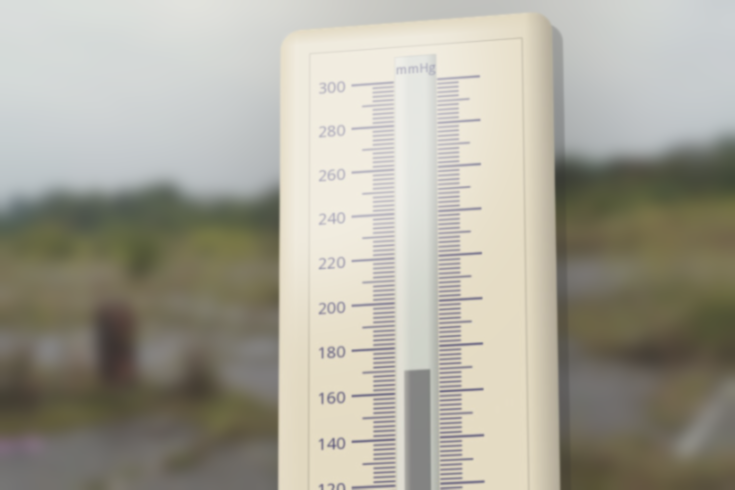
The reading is 170
